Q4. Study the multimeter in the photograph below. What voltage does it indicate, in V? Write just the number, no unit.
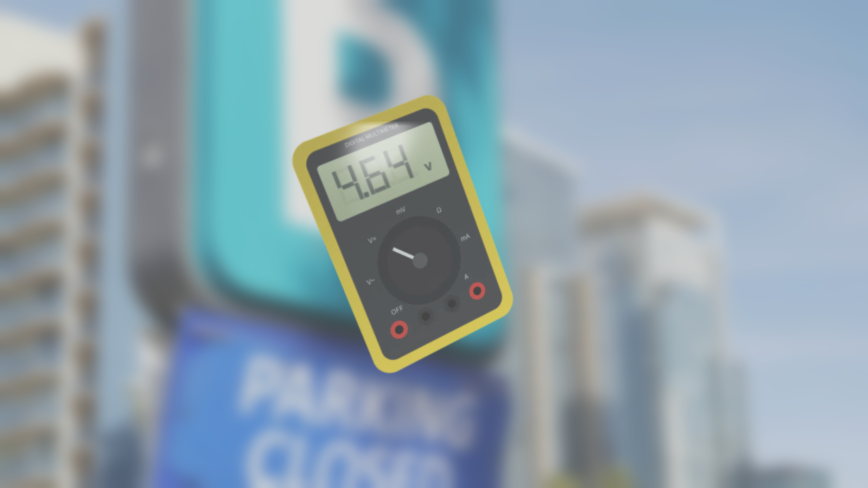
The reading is 4.64
